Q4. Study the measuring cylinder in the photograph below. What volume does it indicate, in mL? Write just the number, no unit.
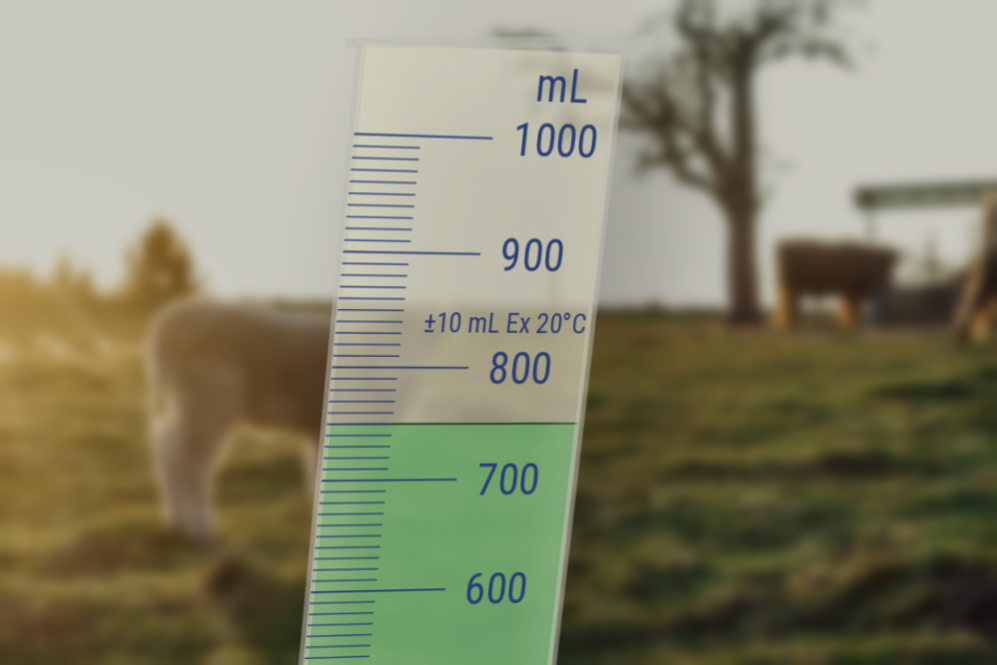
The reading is 750
